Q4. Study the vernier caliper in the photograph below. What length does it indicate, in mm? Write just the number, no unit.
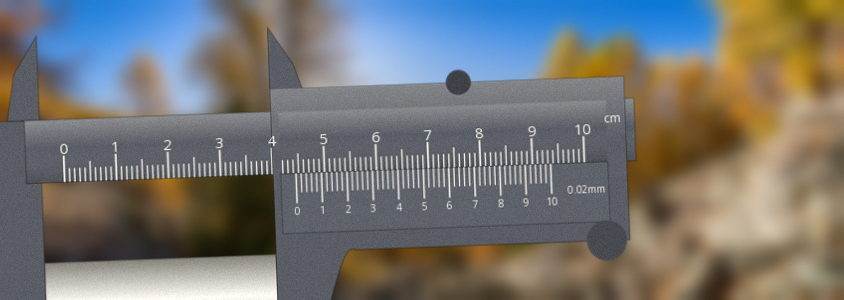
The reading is 44.5
